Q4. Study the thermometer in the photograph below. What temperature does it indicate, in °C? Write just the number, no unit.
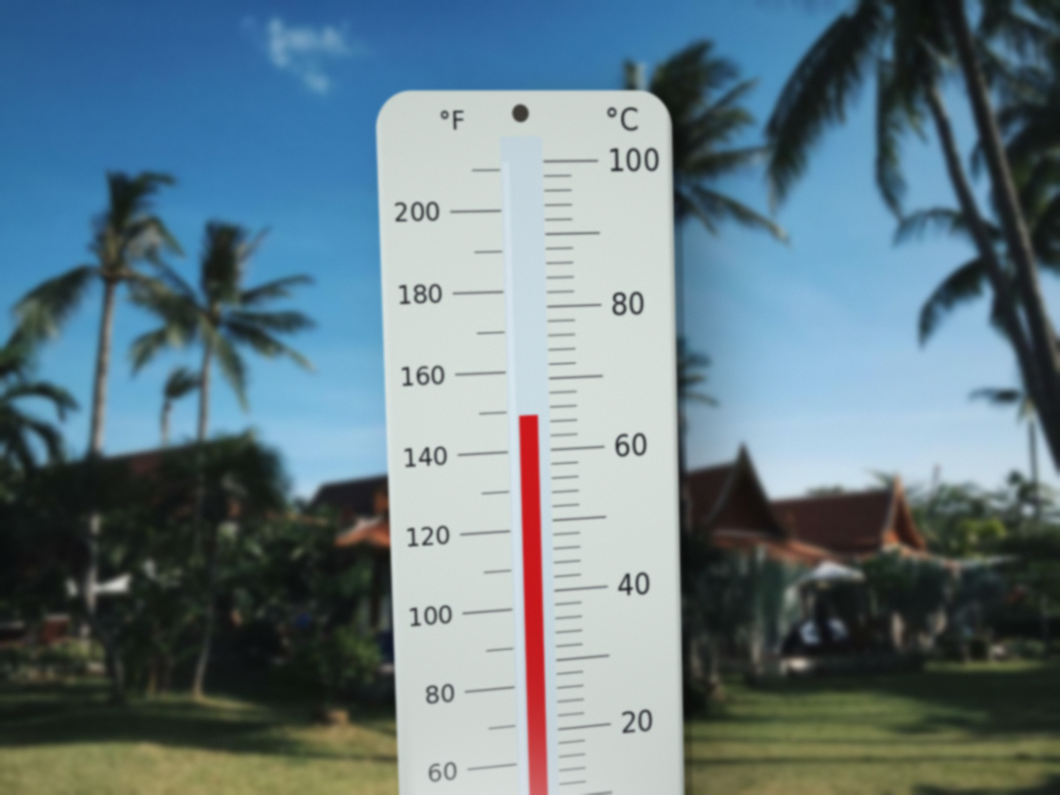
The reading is 65
